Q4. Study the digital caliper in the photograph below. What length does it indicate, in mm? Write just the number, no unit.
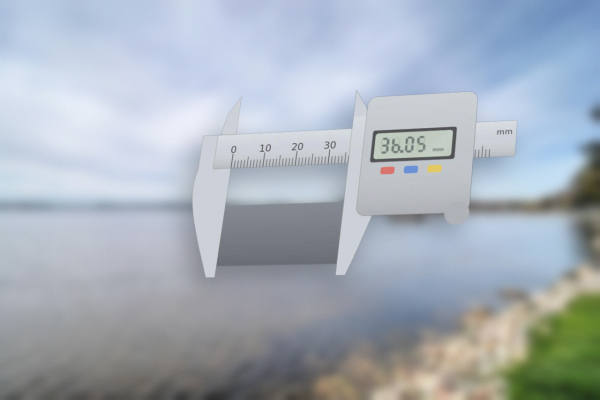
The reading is 36.05
